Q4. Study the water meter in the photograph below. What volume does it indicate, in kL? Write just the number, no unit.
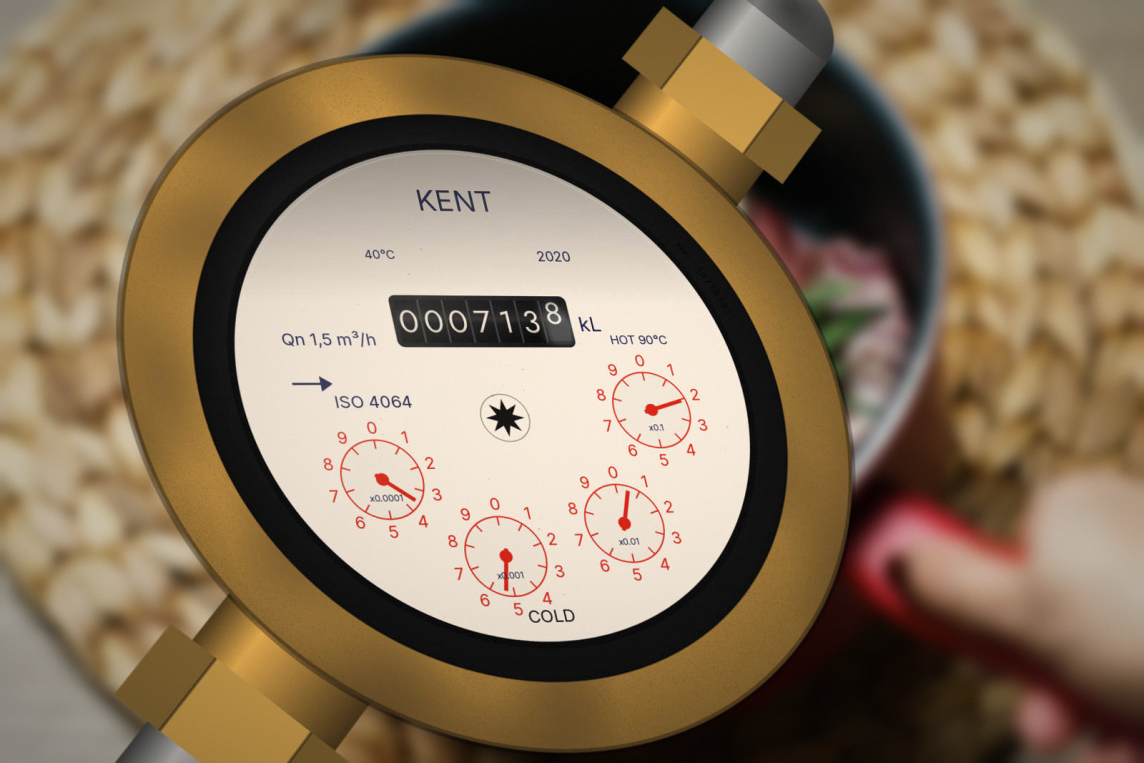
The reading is 7138.2053
